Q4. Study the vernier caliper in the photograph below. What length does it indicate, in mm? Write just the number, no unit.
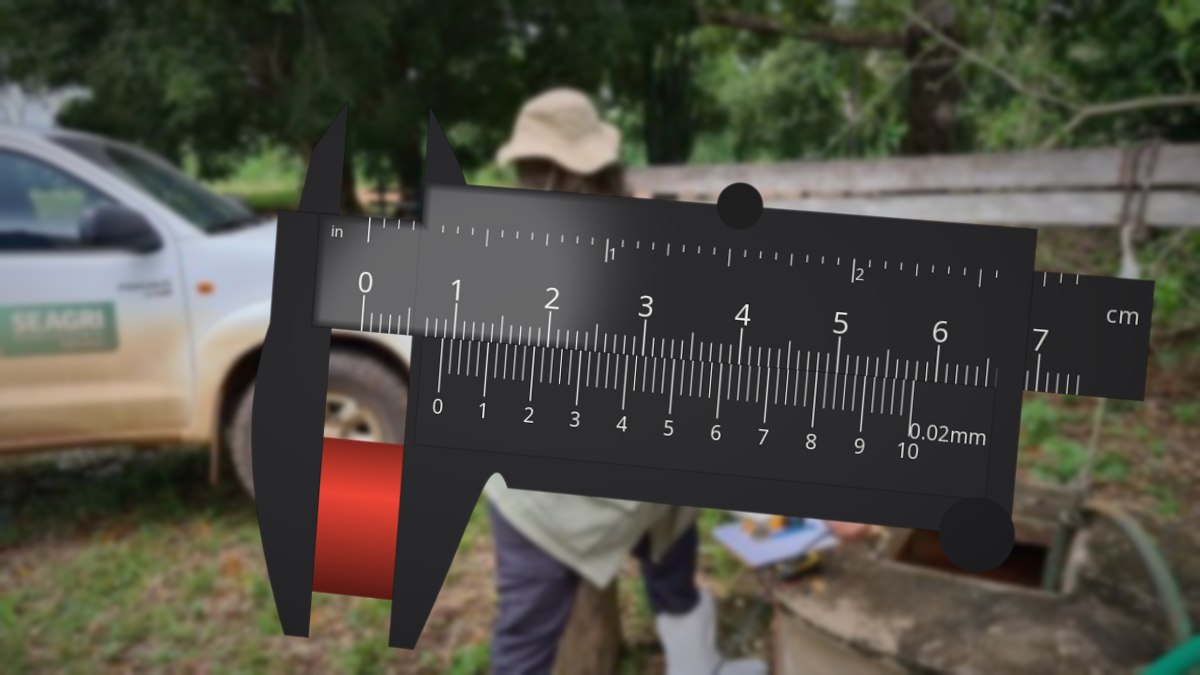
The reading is 8.8
